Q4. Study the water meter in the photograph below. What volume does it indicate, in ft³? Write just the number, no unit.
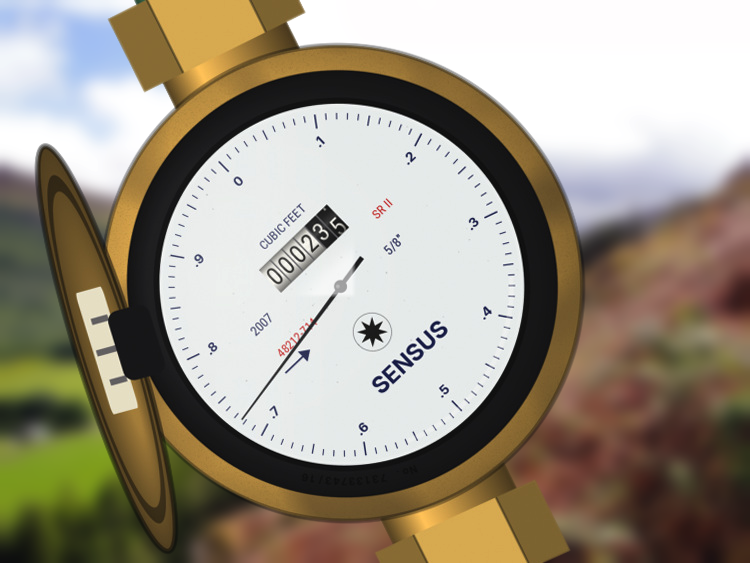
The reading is 234.72
